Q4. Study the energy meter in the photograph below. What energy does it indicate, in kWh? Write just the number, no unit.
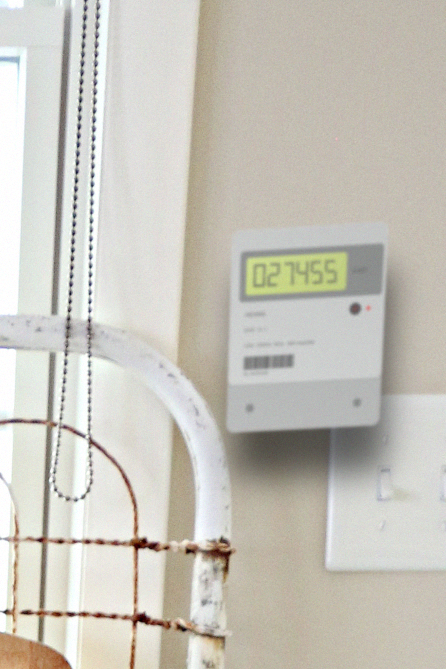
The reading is 27455
